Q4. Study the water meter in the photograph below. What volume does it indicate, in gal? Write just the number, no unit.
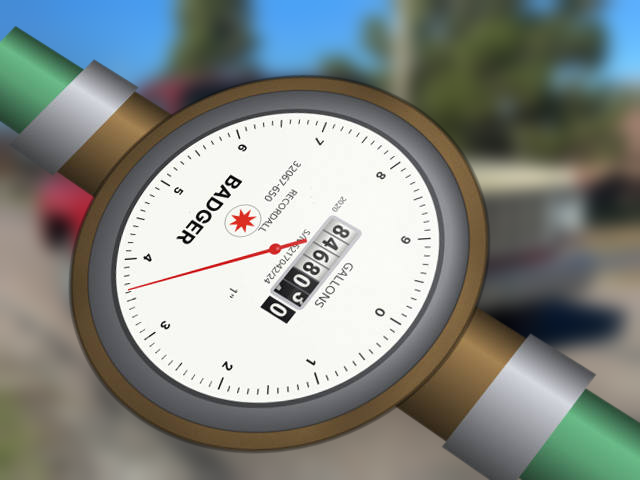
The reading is 8468033.6
